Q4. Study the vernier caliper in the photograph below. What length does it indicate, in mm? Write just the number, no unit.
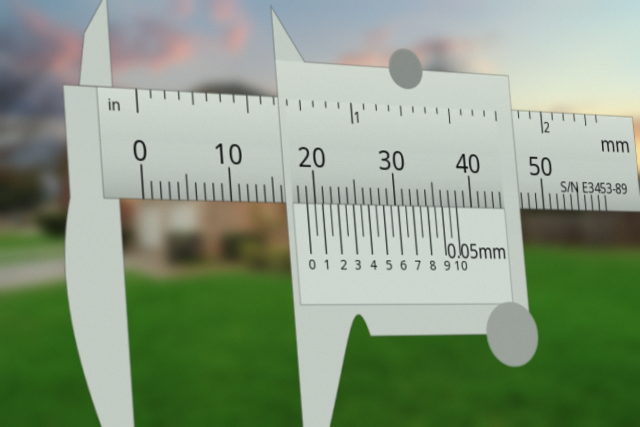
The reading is 19.0
